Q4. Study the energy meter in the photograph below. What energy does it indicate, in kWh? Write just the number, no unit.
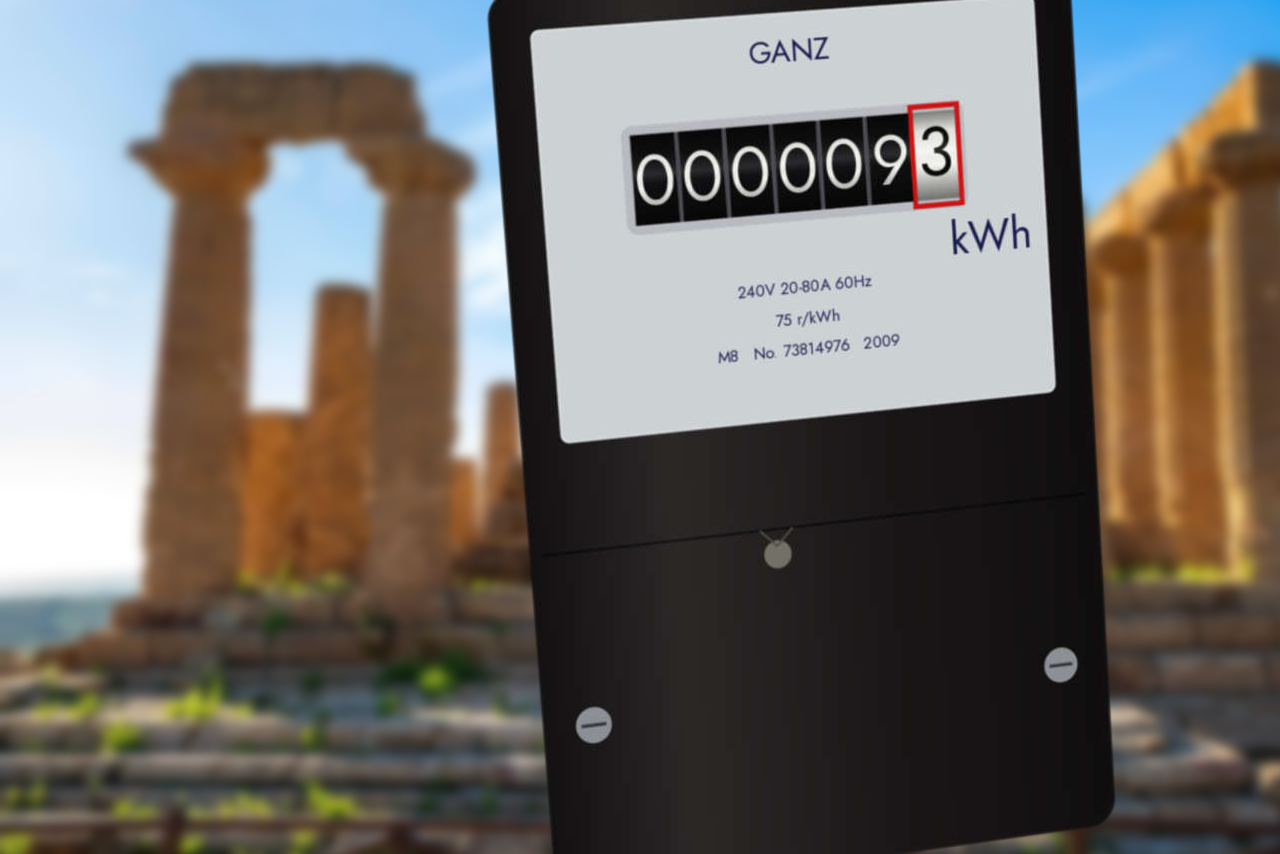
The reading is 9.3
